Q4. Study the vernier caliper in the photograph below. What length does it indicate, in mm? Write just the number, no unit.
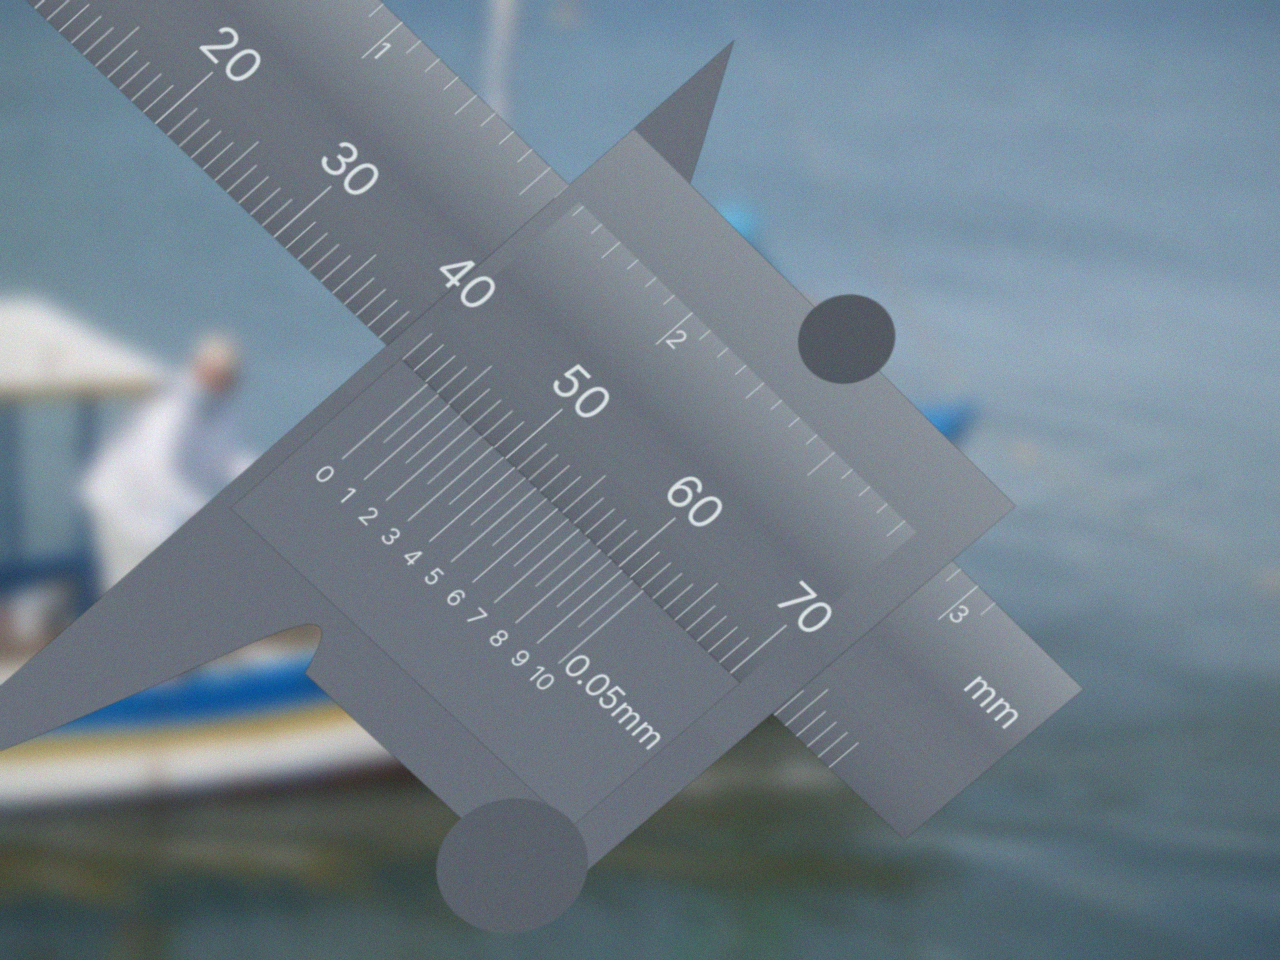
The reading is 43.2
